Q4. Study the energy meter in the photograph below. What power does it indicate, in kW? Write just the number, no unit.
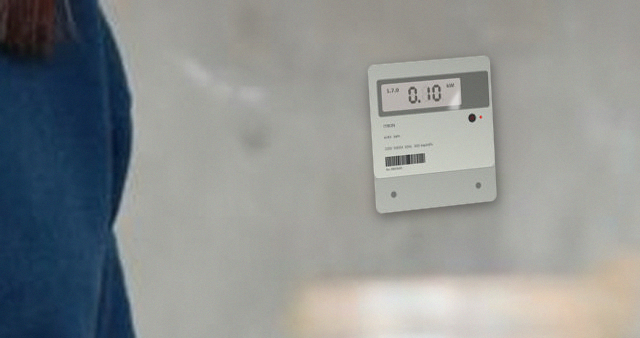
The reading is 0.10
